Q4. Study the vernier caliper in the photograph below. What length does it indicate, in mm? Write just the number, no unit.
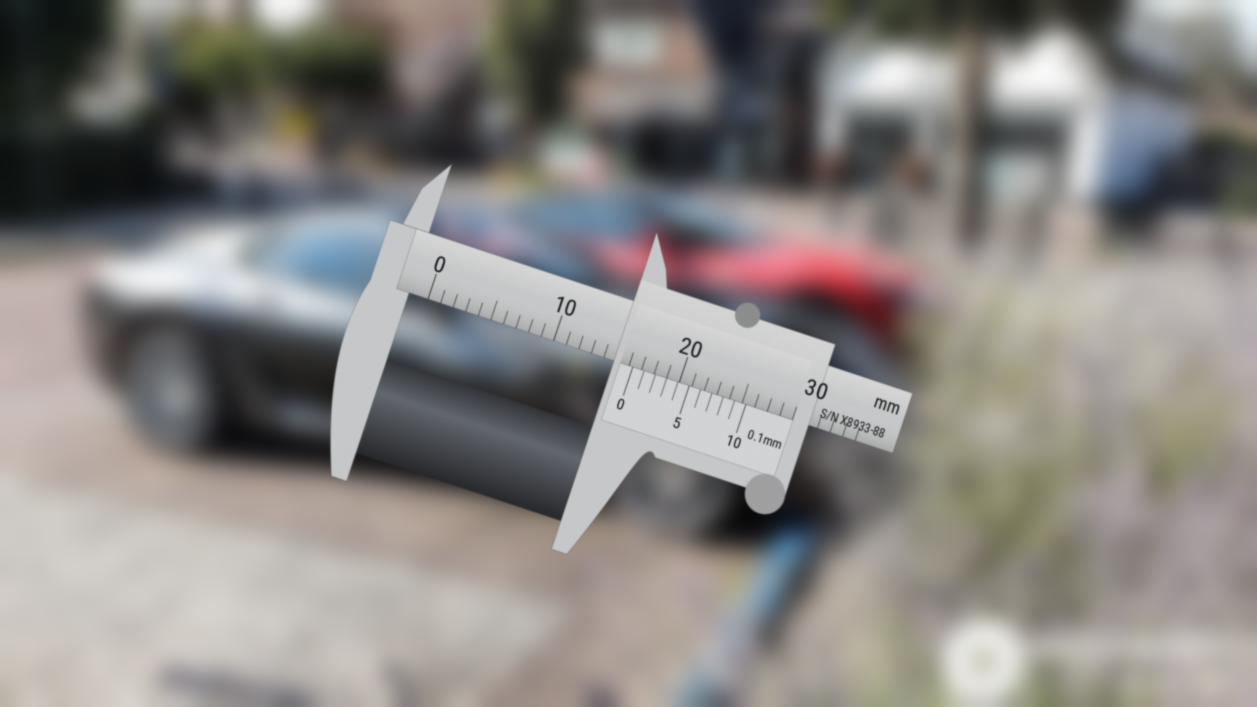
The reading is 16.3
